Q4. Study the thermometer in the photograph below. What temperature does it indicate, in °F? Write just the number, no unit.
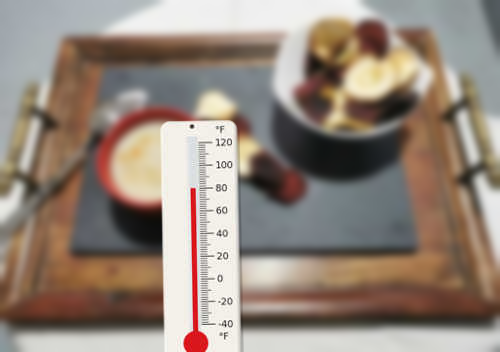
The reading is 80
